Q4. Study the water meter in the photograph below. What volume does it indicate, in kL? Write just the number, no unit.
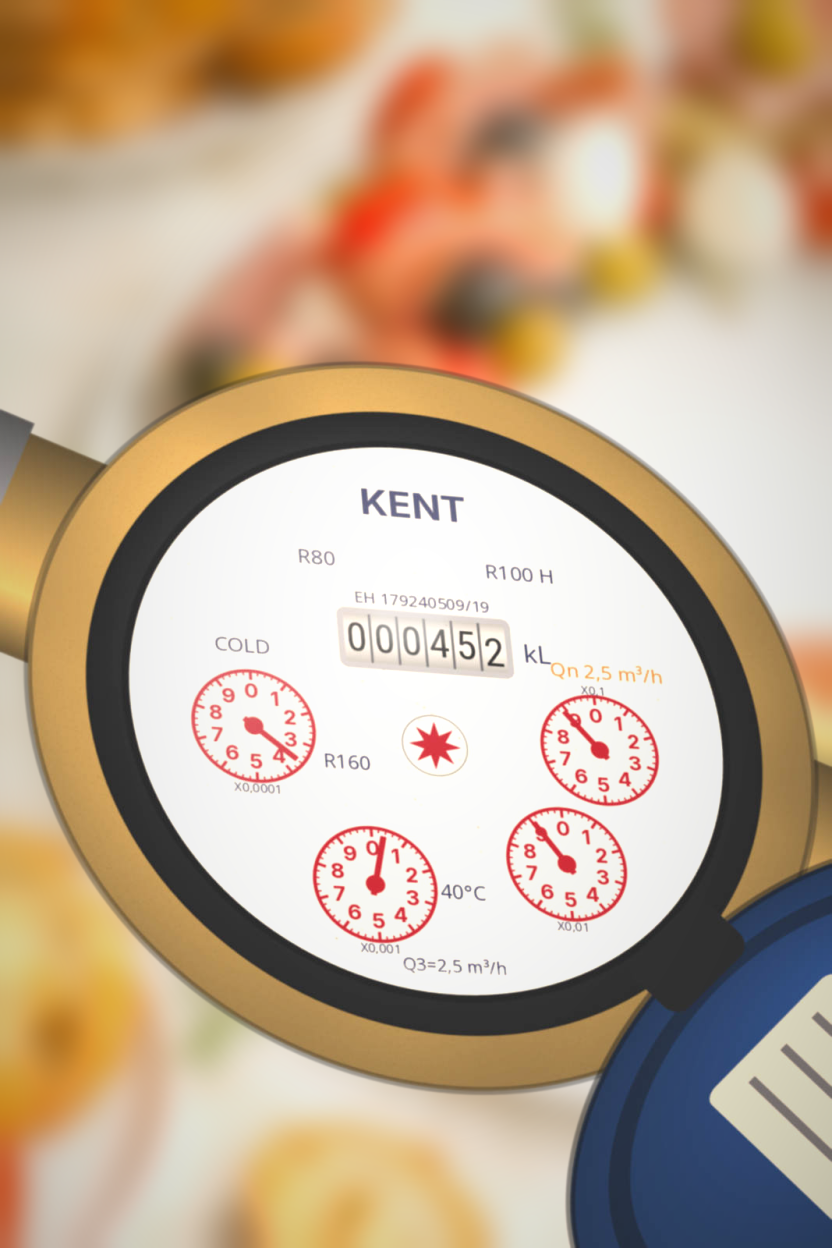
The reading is 451.8903
